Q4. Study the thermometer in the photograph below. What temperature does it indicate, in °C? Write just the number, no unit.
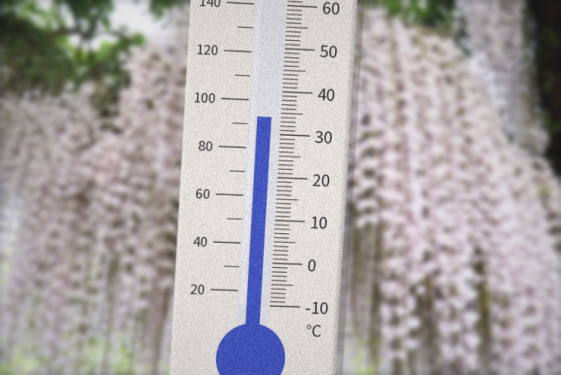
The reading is 34
